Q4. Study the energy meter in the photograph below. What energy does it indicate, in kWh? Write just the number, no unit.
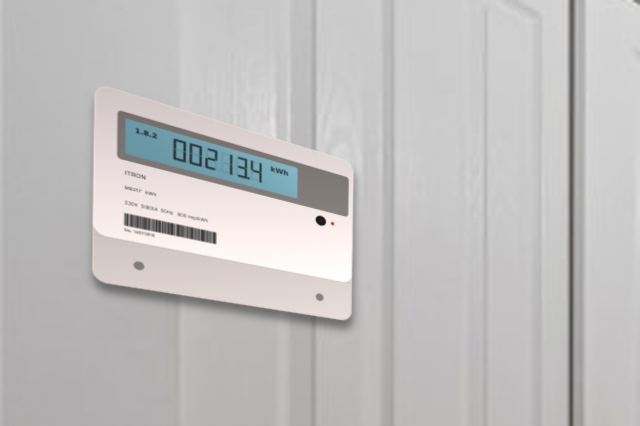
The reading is 213.4
